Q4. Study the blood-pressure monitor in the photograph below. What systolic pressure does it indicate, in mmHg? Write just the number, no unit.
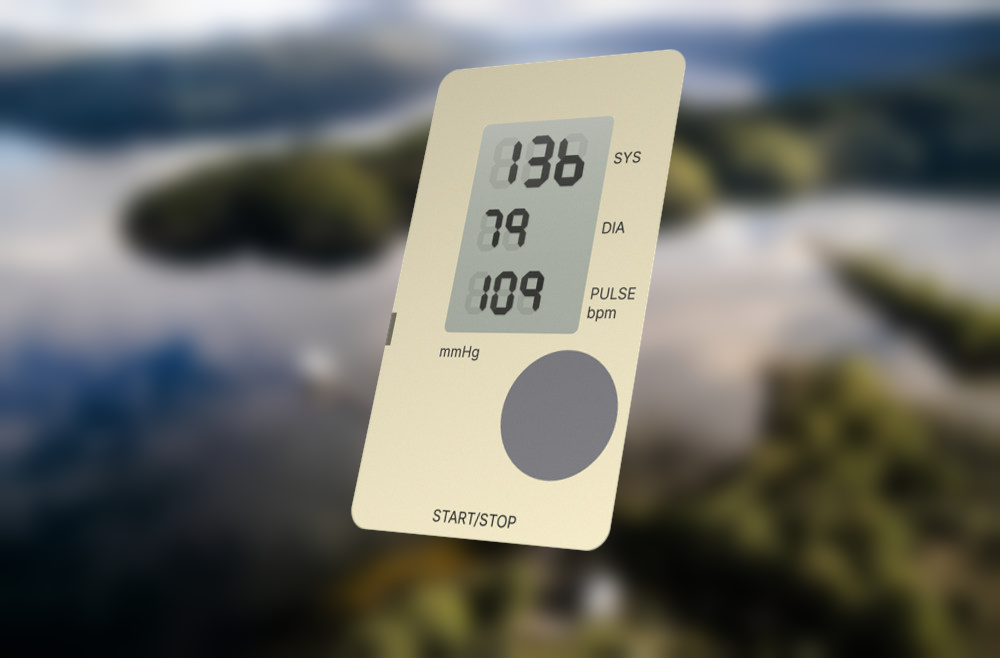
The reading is 136
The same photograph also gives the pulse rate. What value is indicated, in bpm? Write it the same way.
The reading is 109
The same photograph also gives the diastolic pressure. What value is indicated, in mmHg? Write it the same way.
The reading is 79
